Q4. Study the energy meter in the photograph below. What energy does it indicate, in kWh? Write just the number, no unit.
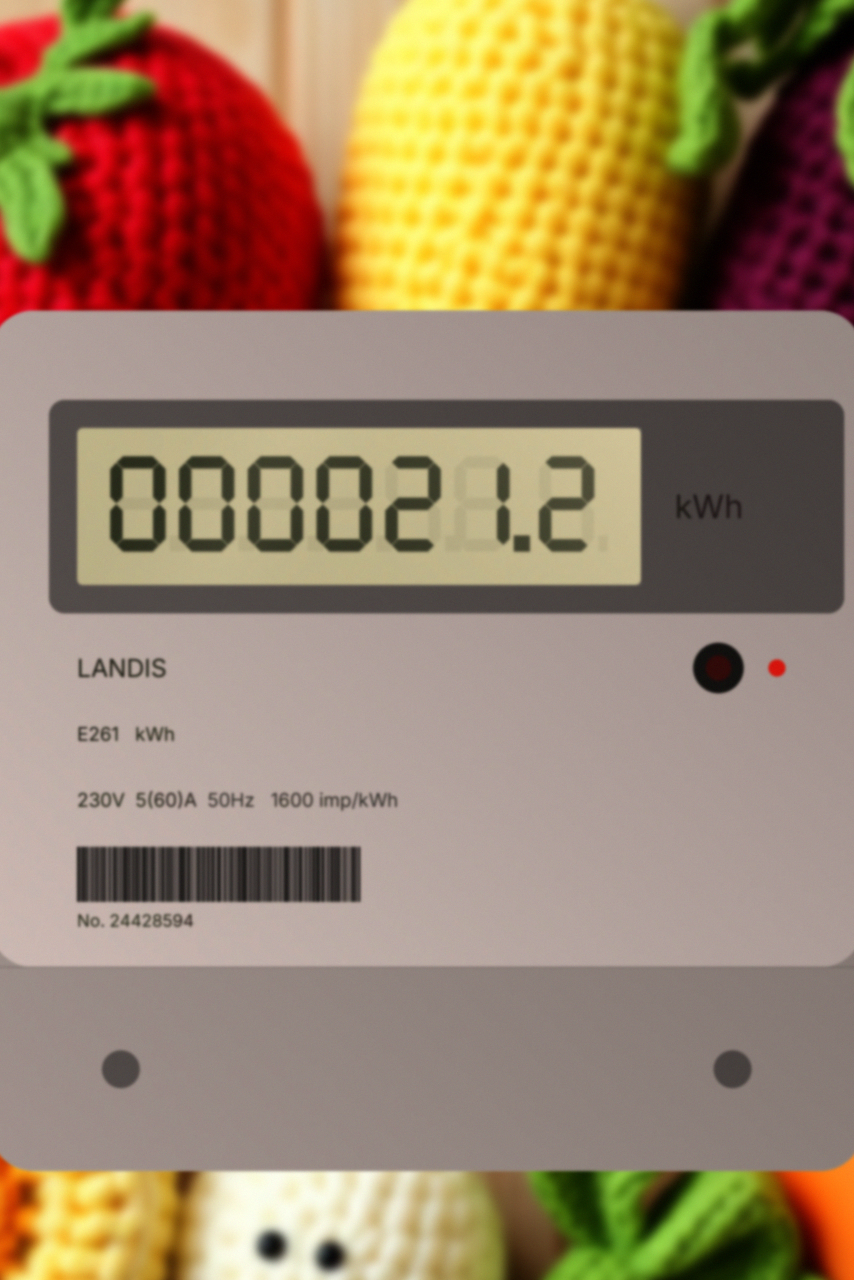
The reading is 21.2
